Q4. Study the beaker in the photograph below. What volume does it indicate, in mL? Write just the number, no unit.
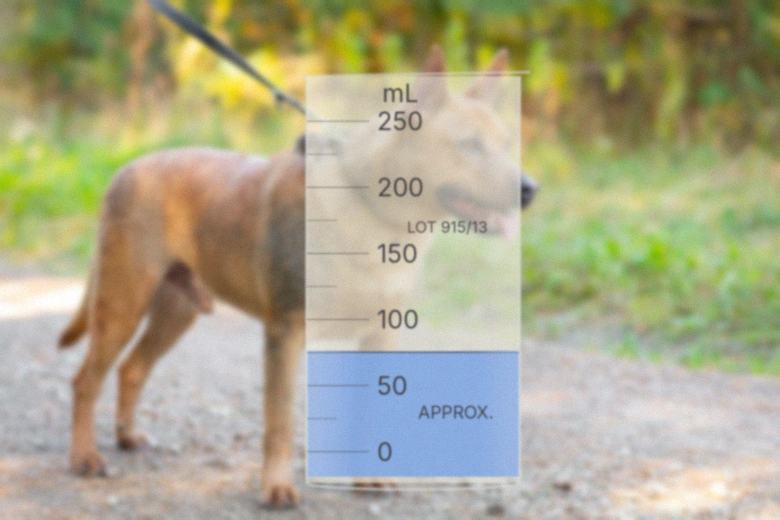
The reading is 75
